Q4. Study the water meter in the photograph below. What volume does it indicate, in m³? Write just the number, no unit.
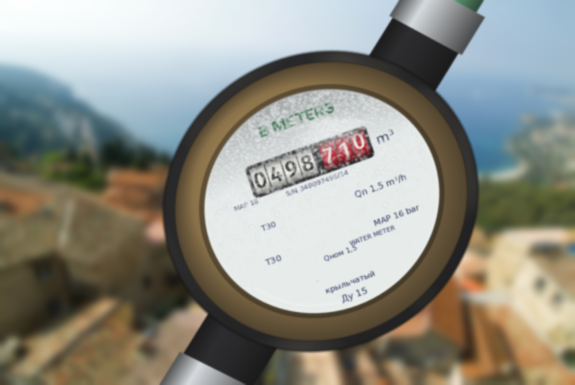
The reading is 498.710
